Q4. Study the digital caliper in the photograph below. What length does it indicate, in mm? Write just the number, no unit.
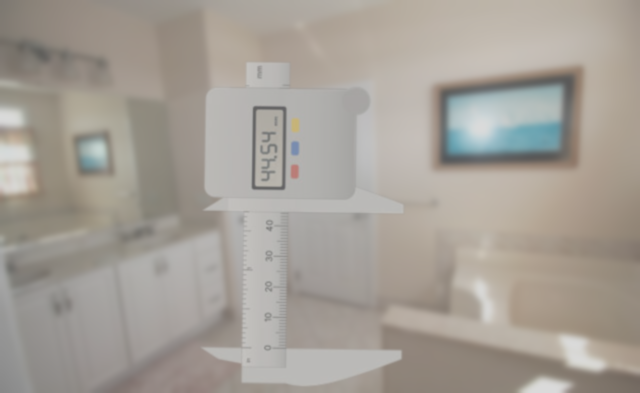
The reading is 44.54
